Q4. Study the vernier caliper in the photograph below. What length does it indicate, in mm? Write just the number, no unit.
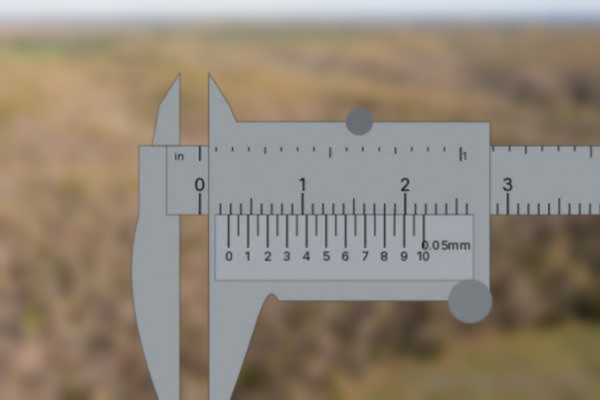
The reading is 2.8
